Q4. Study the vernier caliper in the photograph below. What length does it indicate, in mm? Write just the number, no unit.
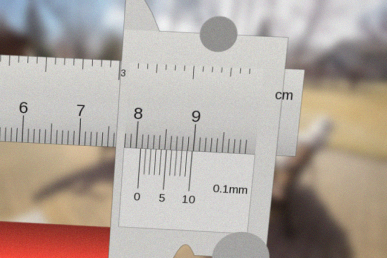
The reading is 80.8
